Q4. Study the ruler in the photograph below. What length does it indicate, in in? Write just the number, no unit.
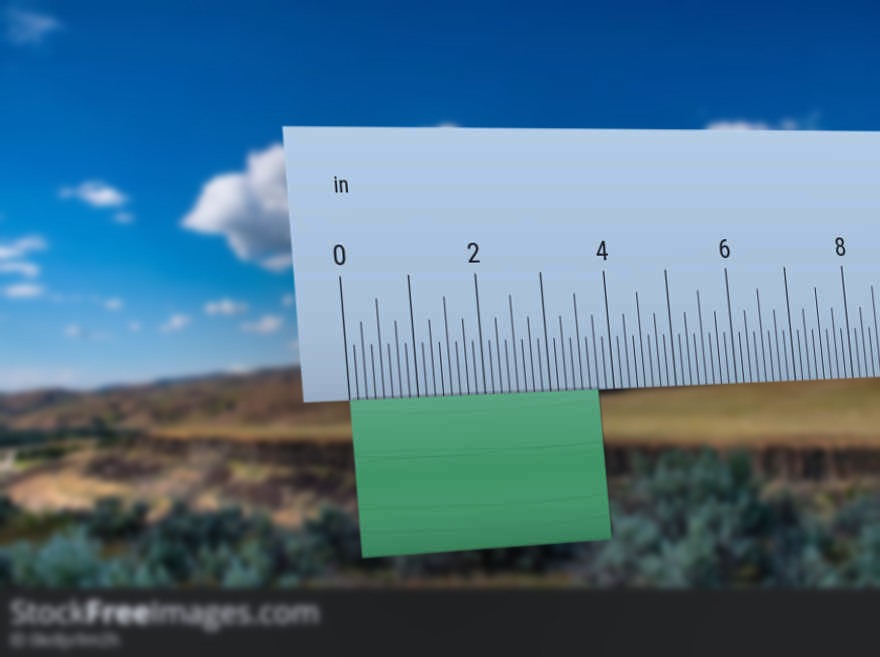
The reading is 3.75
